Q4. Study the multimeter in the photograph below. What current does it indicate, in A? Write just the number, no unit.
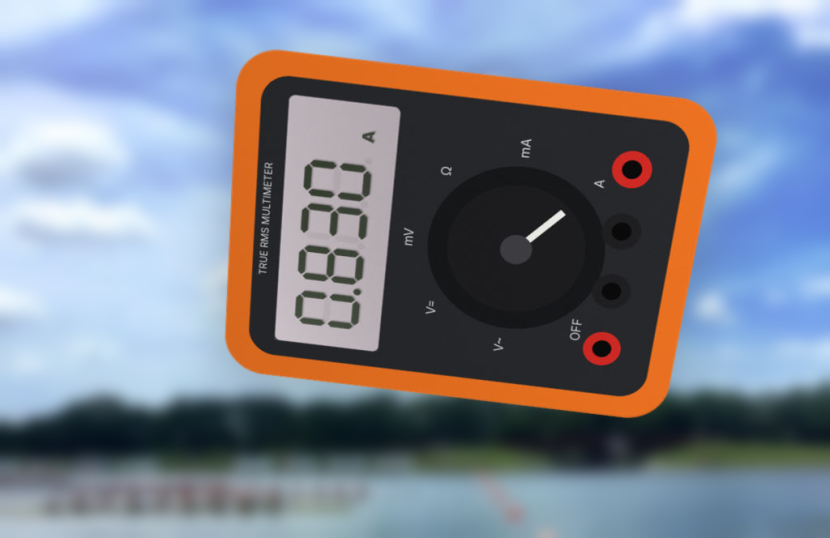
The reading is 0.830
